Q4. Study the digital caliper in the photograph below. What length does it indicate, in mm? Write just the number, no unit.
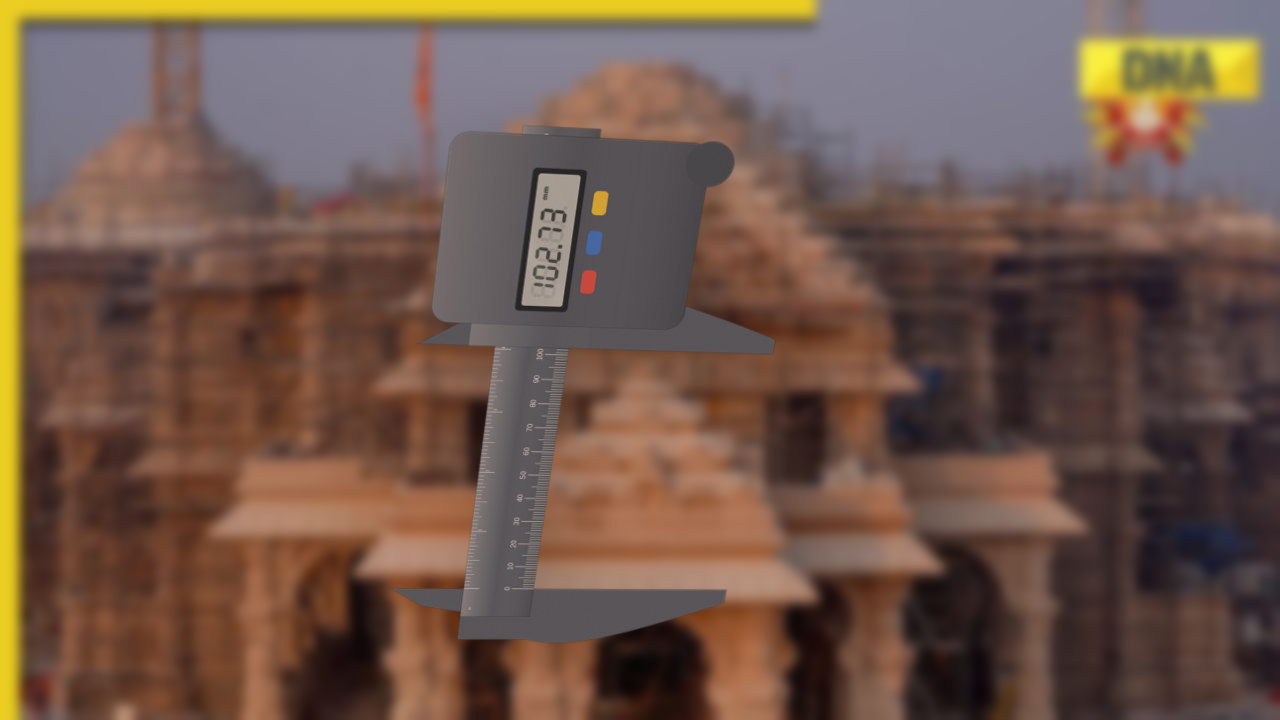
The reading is 102.73
